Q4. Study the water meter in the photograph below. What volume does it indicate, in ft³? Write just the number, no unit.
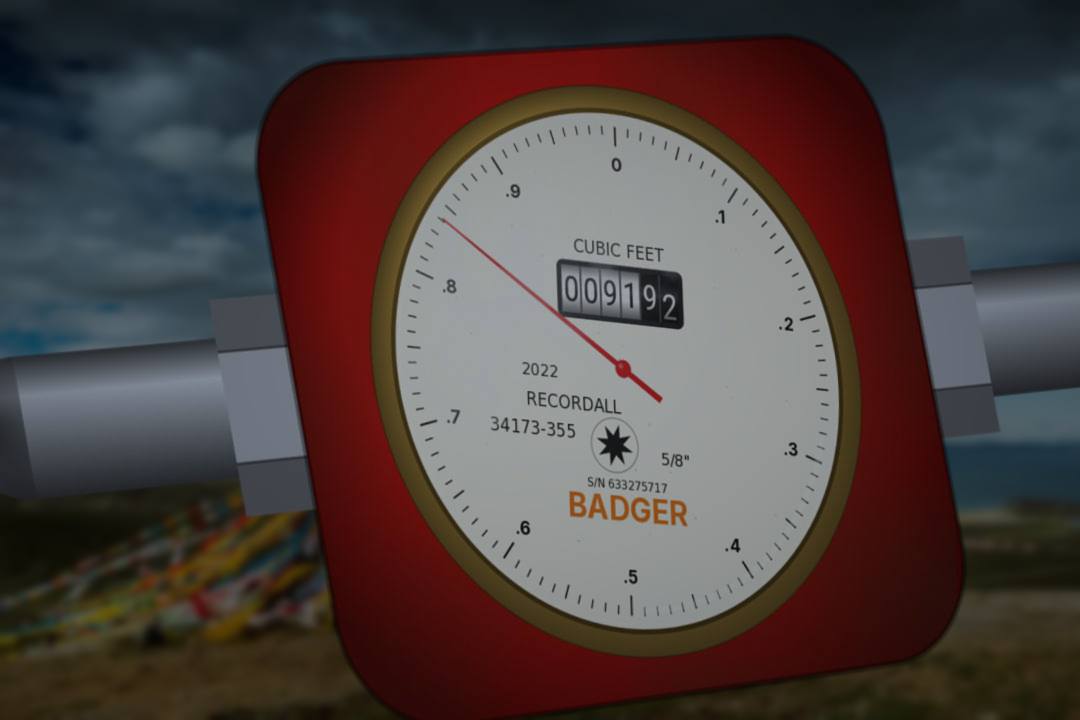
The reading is 9191.84
